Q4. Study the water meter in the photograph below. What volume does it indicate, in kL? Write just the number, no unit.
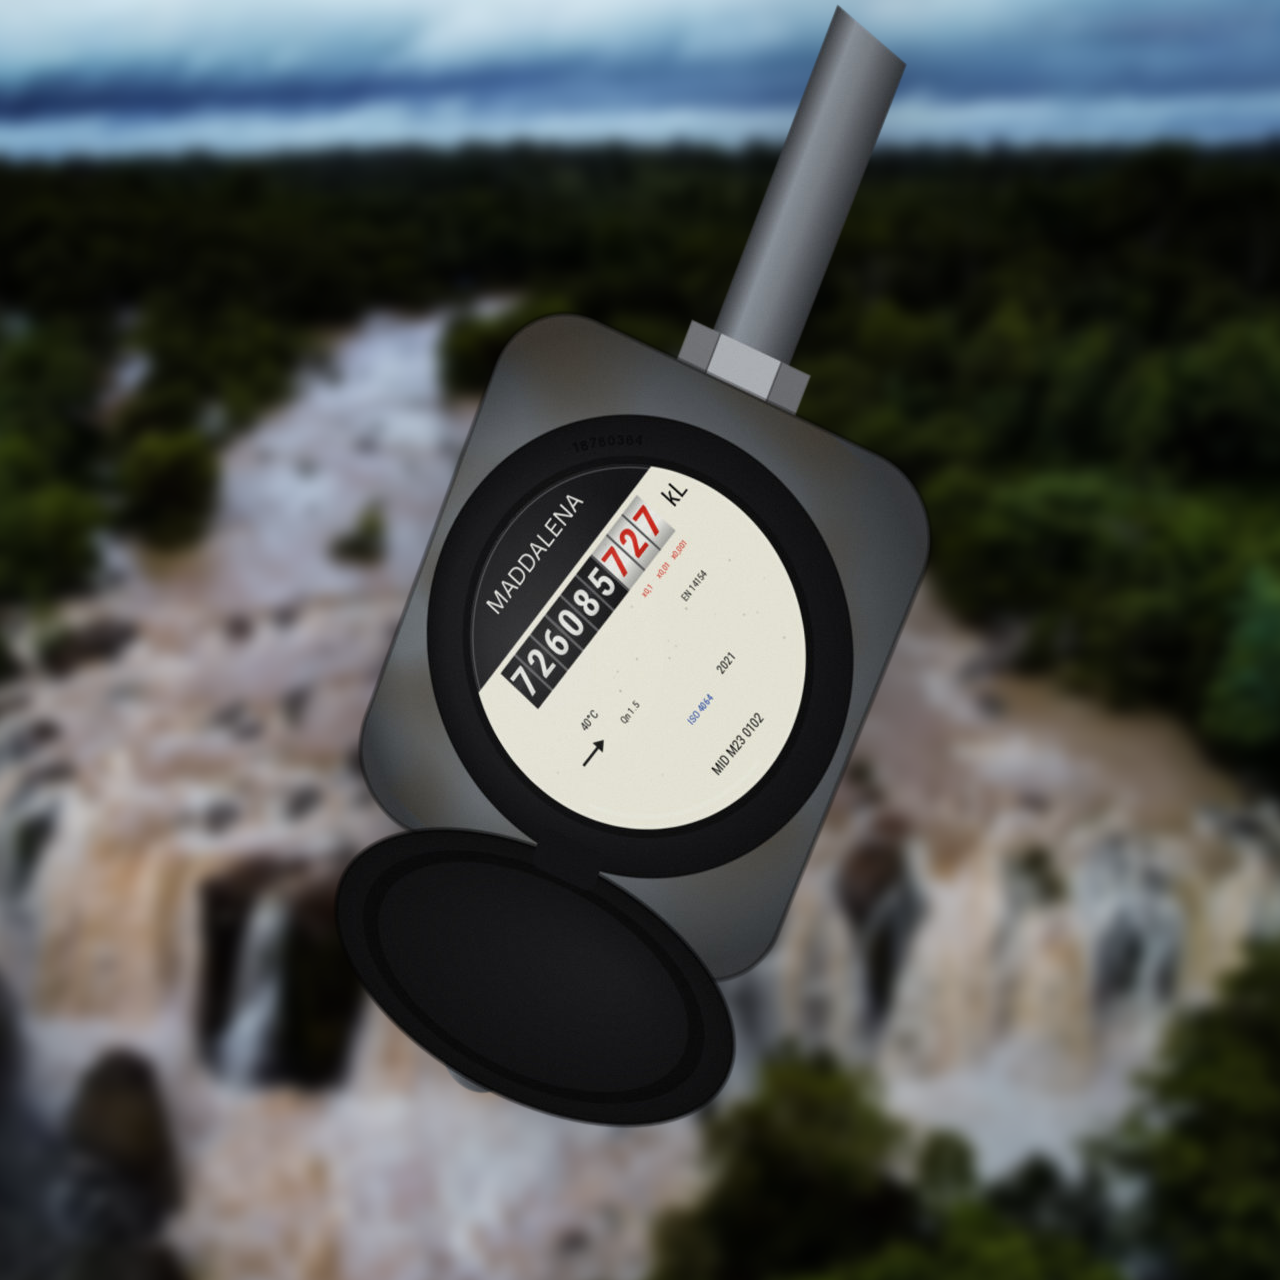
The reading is 726085.727
